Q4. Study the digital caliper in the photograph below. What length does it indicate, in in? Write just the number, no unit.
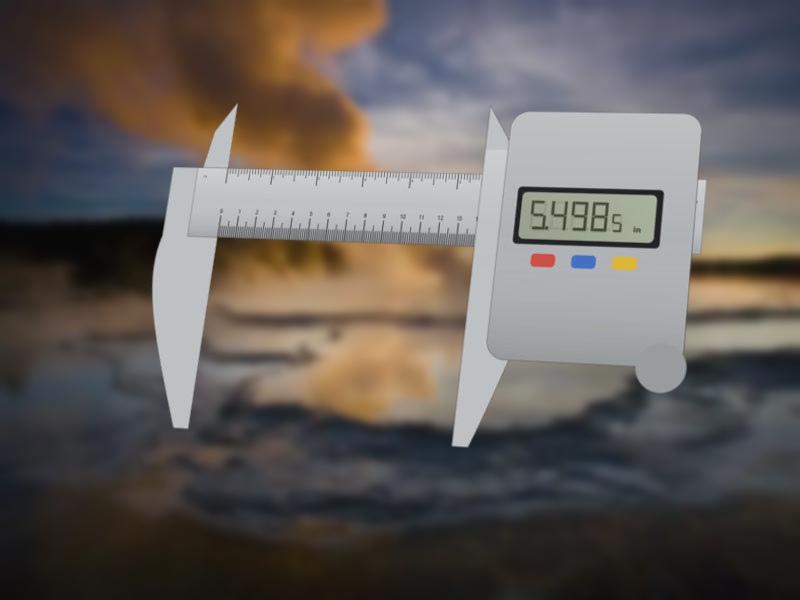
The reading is 5.4985
